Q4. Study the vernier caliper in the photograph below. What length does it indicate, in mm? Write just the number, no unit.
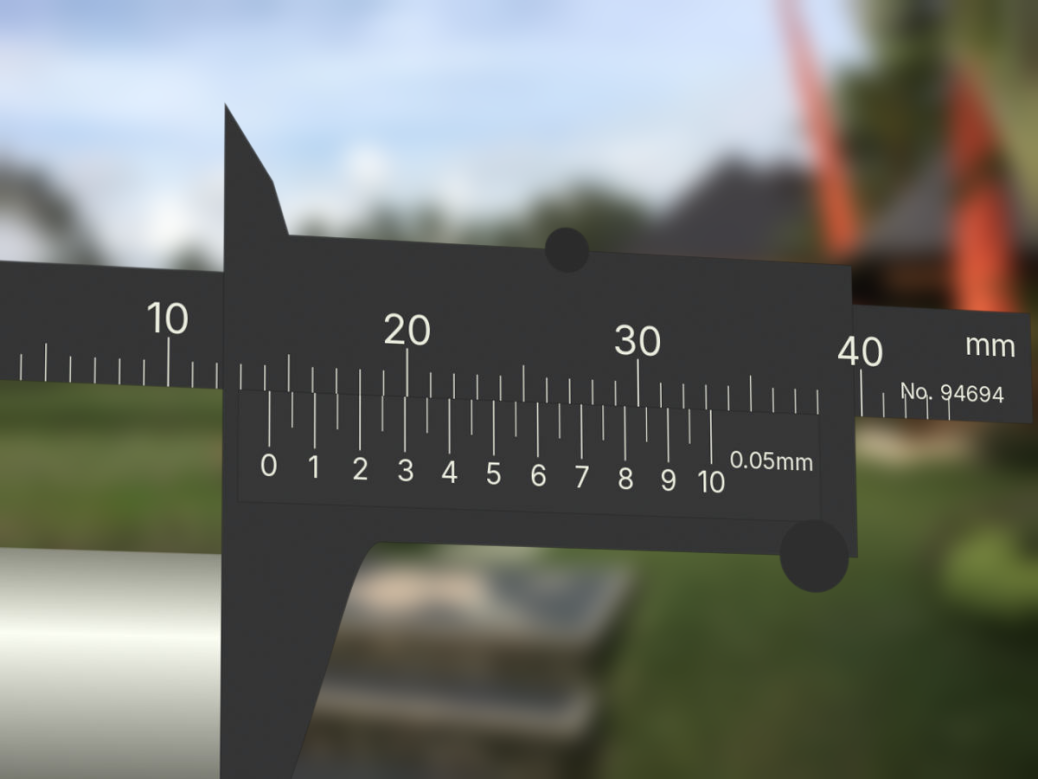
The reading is 14.20
